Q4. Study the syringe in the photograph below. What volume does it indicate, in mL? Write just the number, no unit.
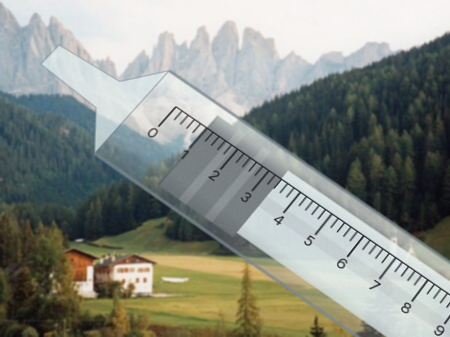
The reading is 1
